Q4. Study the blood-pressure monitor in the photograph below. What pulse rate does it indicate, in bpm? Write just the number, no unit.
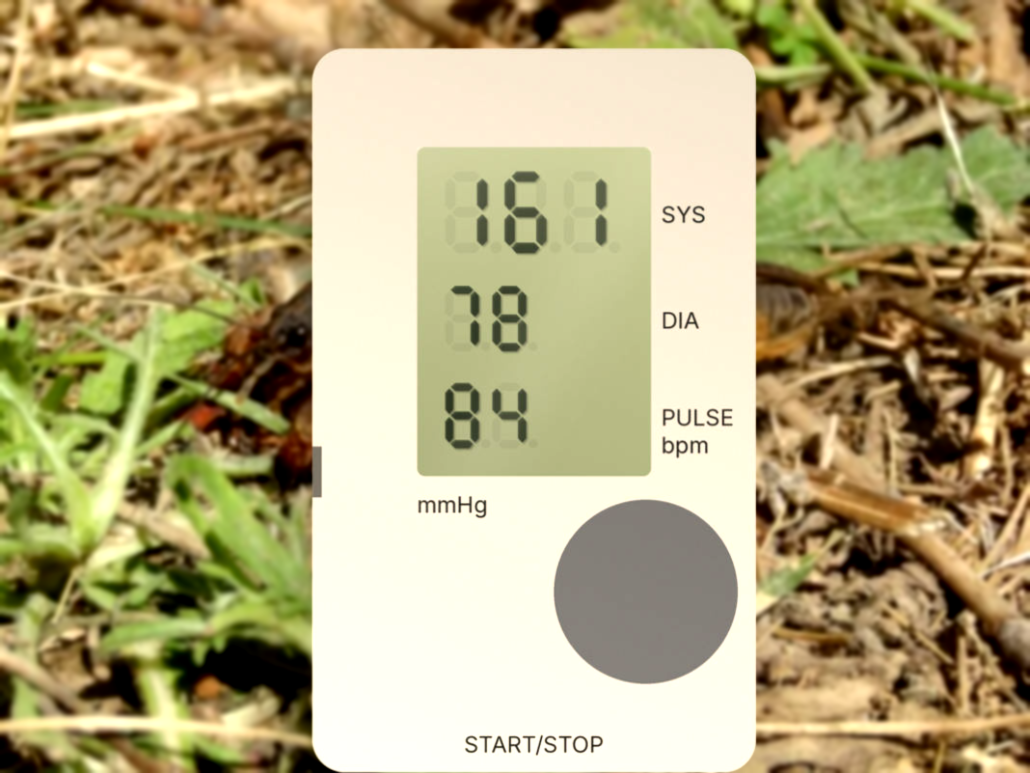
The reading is 84
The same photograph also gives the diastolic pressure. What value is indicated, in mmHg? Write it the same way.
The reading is 78
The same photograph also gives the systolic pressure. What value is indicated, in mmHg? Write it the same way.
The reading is 161
